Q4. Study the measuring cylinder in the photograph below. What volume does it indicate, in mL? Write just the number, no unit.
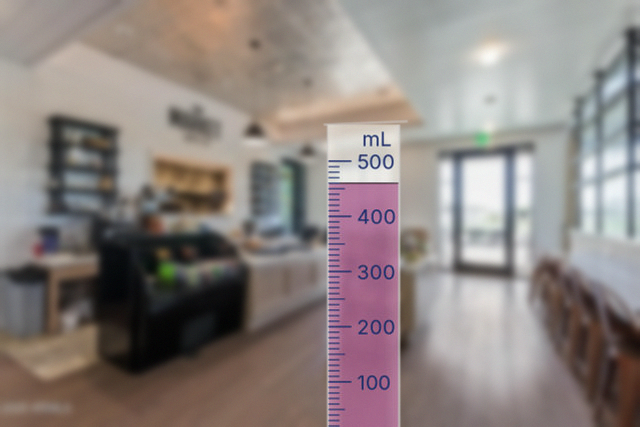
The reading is 460
